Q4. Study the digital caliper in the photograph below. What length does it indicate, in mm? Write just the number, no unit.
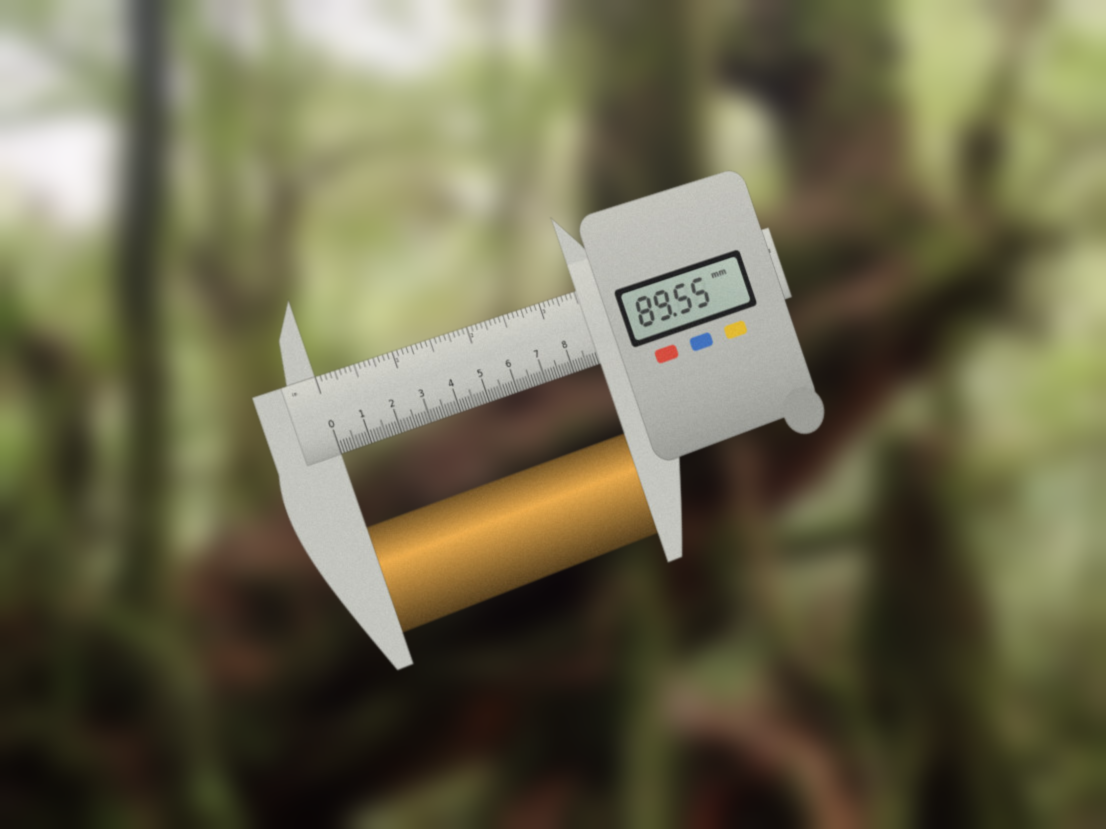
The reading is 89.55
